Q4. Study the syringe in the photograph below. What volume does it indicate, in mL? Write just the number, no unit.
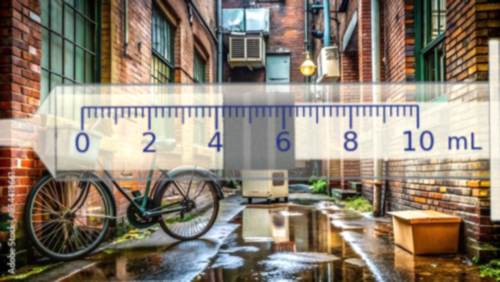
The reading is 4.2
